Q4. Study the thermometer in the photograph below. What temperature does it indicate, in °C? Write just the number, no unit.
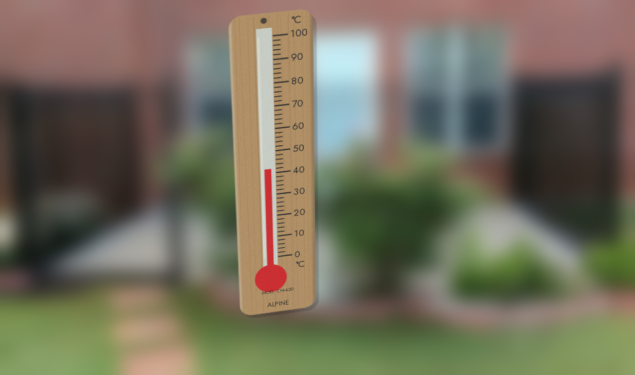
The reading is 42
